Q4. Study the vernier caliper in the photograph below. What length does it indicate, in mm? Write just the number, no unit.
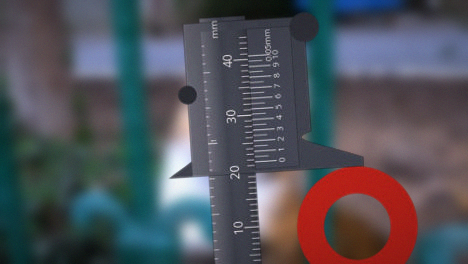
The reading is 21.6
